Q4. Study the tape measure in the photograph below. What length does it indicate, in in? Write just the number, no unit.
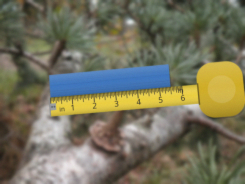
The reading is 5.5
